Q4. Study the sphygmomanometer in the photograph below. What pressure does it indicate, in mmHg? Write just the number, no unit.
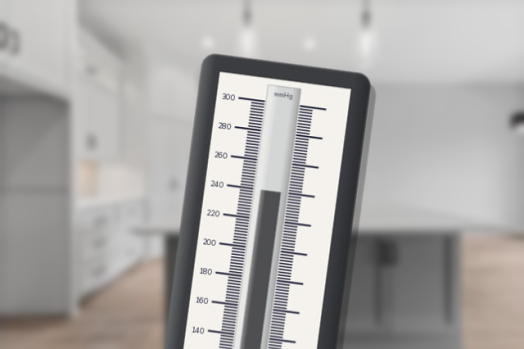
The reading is 240
